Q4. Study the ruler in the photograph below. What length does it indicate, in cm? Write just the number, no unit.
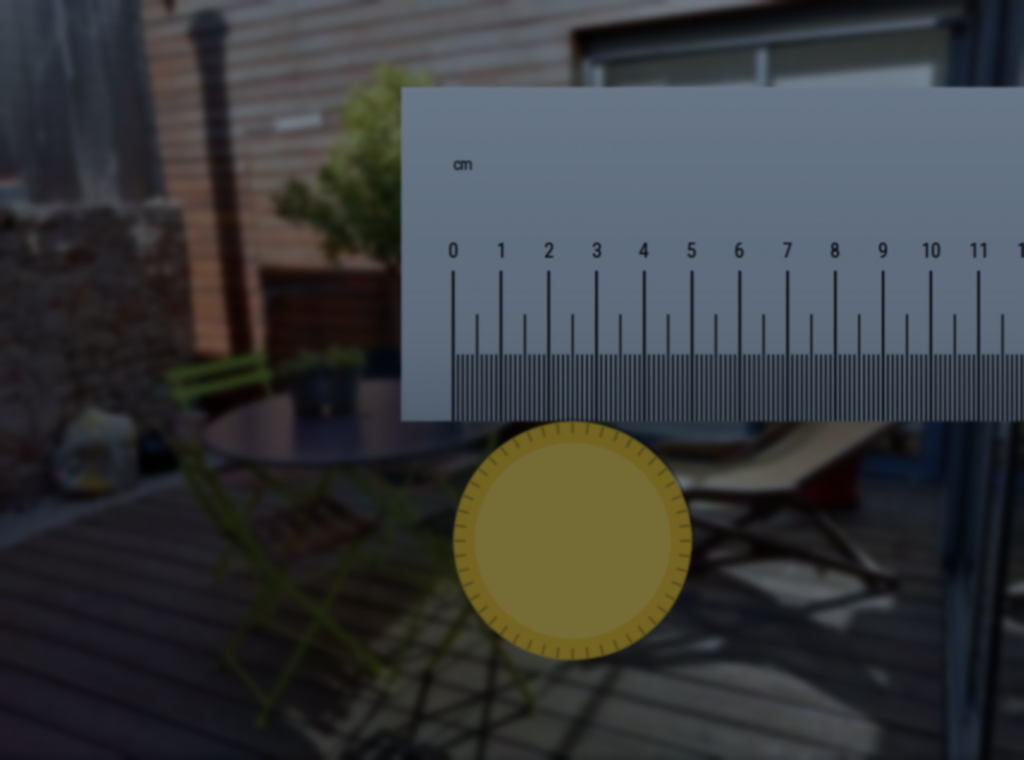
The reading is 5
